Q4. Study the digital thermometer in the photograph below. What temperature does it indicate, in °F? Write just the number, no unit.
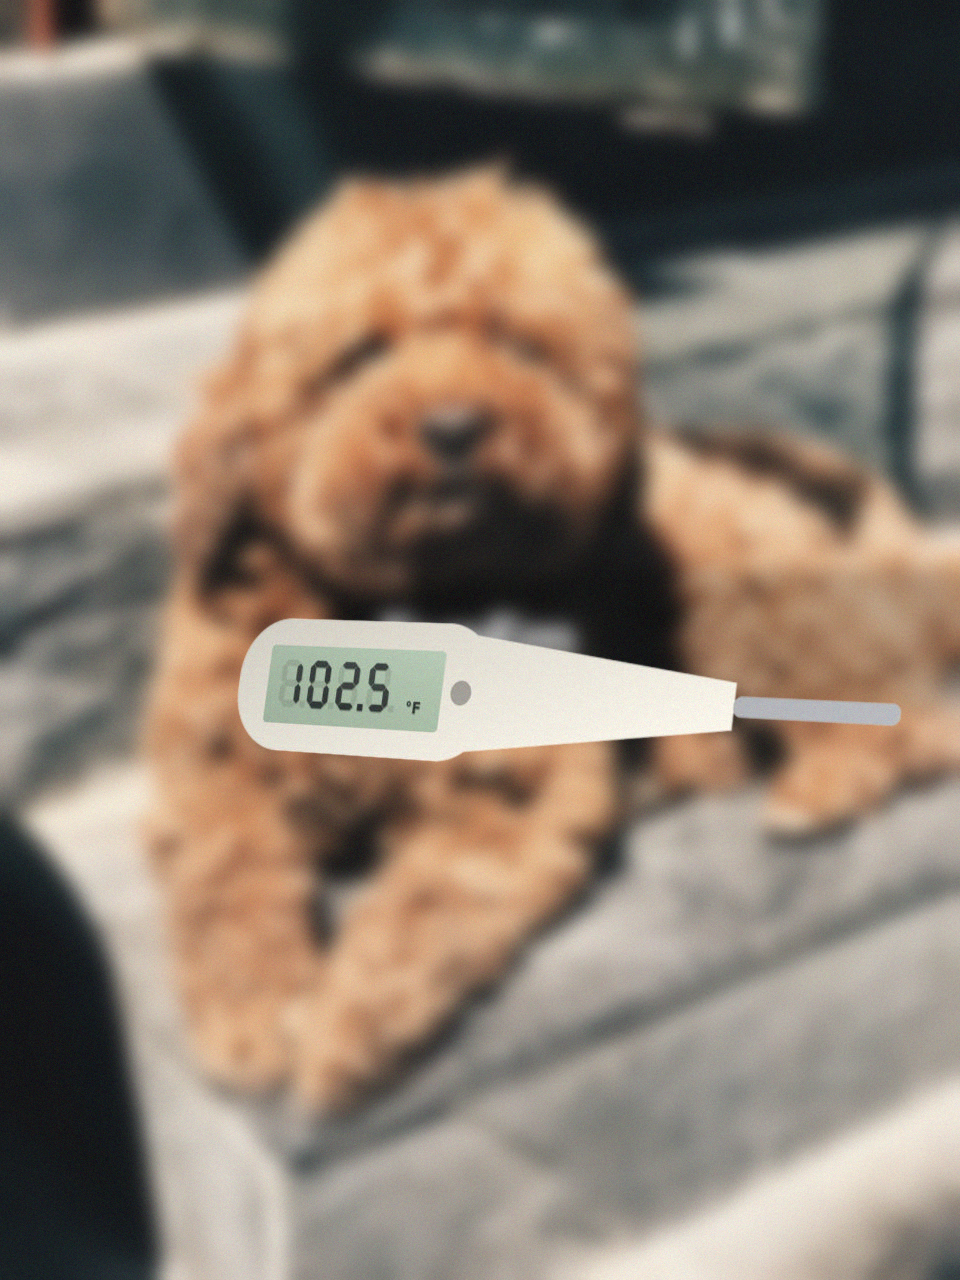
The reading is 102.5
